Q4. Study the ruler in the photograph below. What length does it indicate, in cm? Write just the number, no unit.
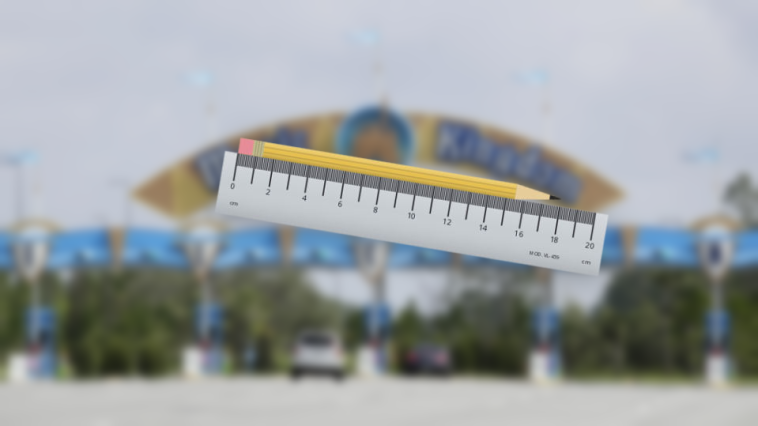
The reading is 18
